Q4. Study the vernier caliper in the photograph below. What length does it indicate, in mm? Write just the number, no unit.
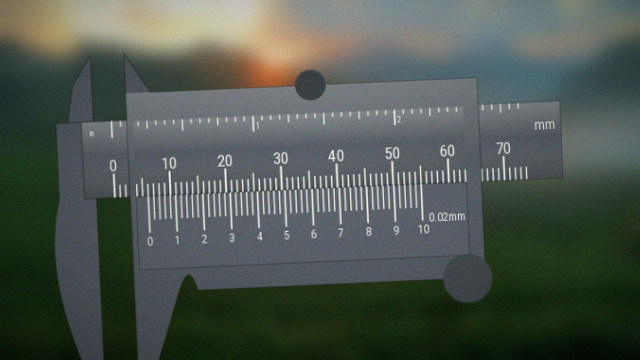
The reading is 6.0
